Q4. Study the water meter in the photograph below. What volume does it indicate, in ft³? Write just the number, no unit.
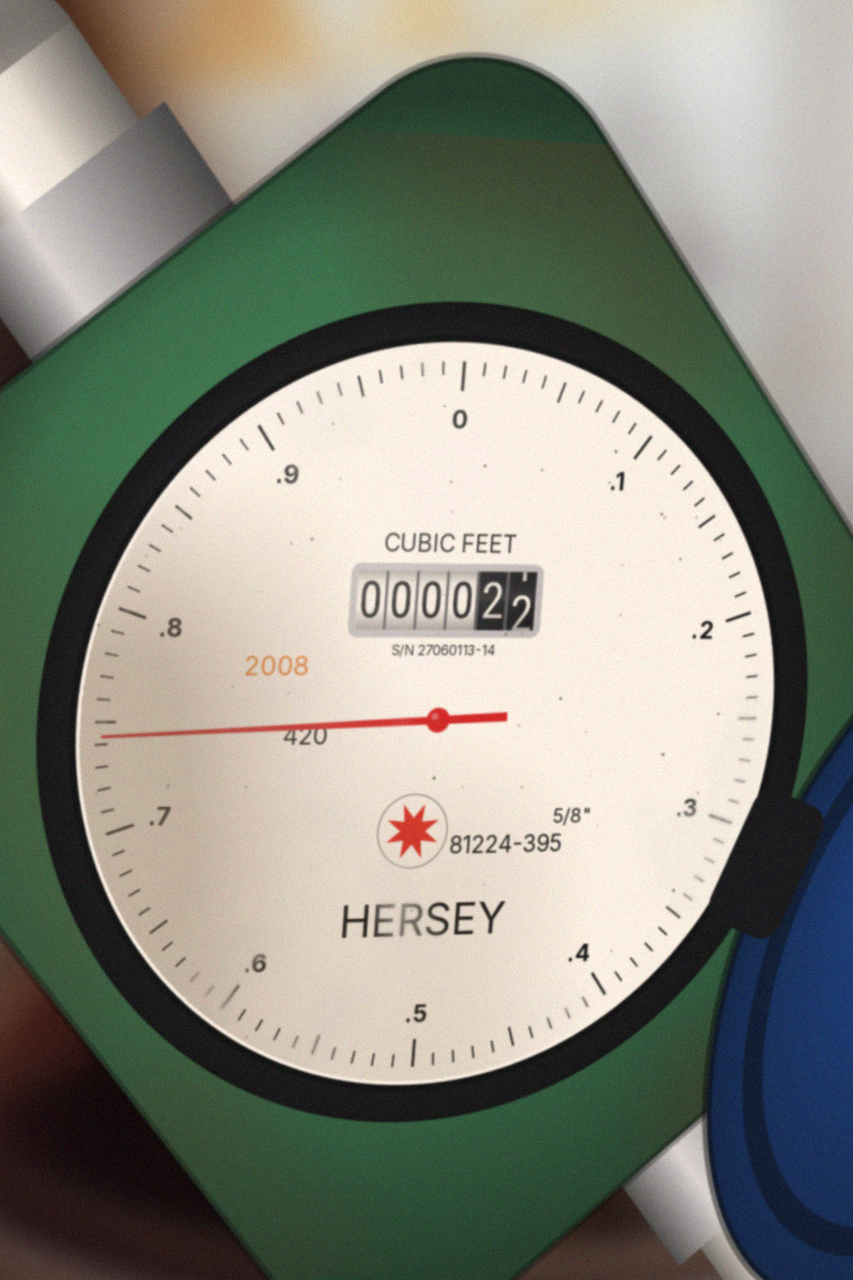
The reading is 21.74
